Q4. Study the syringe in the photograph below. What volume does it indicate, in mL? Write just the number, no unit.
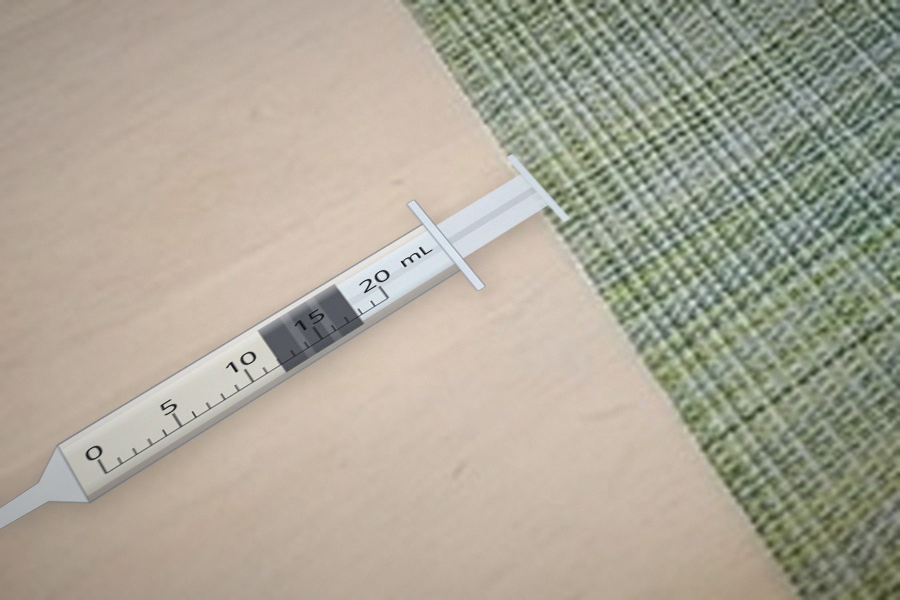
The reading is 12
